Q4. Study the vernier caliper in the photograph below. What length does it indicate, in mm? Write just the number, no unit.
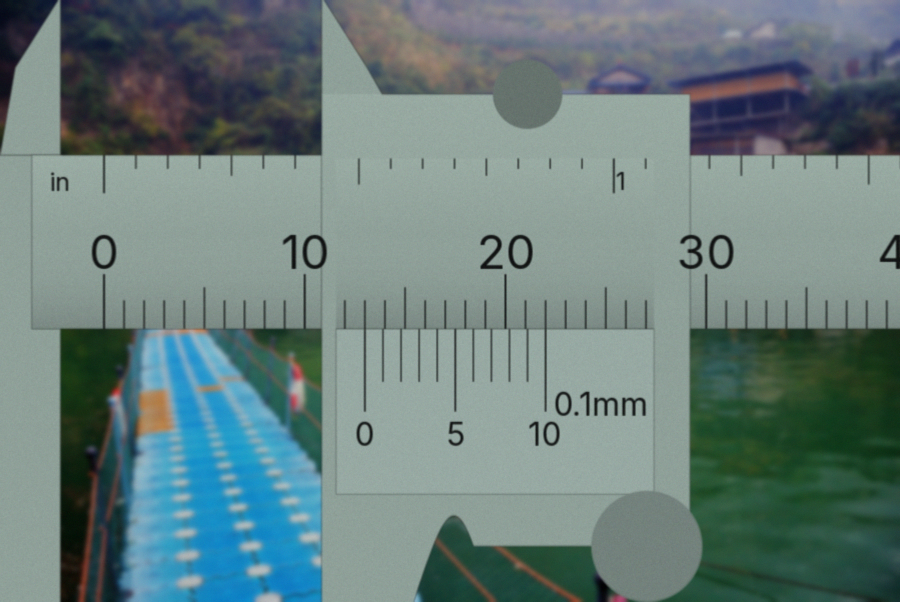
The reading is 13.0
